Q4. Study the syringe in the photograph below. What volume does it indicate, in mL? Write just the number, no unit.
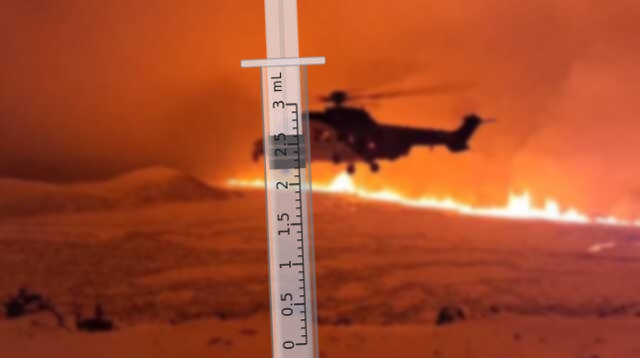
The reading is 2.2
